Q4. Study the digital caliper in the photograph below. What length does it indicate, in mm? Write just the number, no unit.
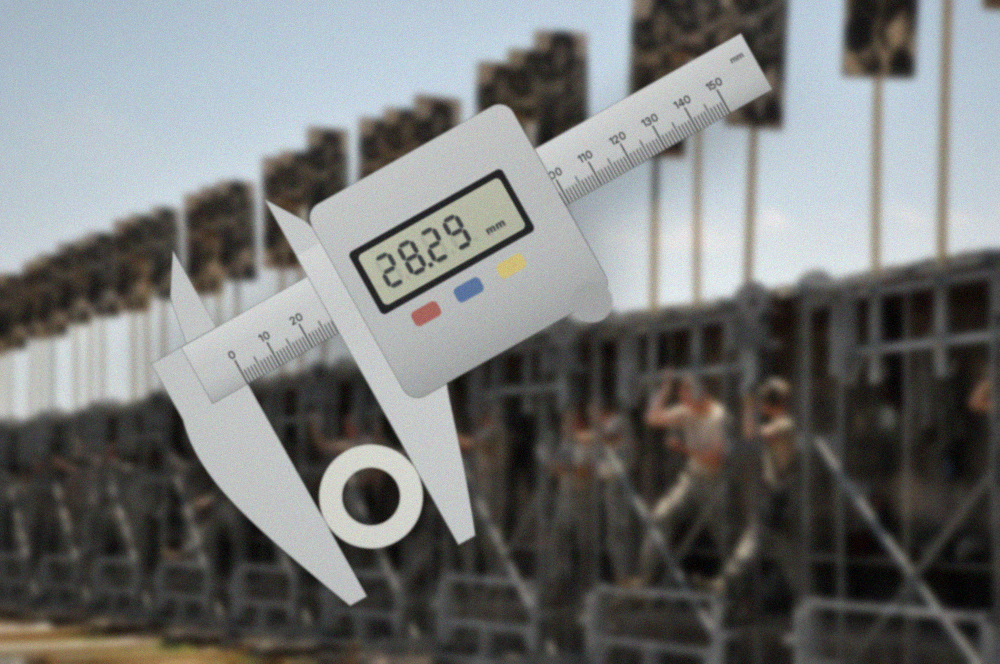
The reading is 28.29
